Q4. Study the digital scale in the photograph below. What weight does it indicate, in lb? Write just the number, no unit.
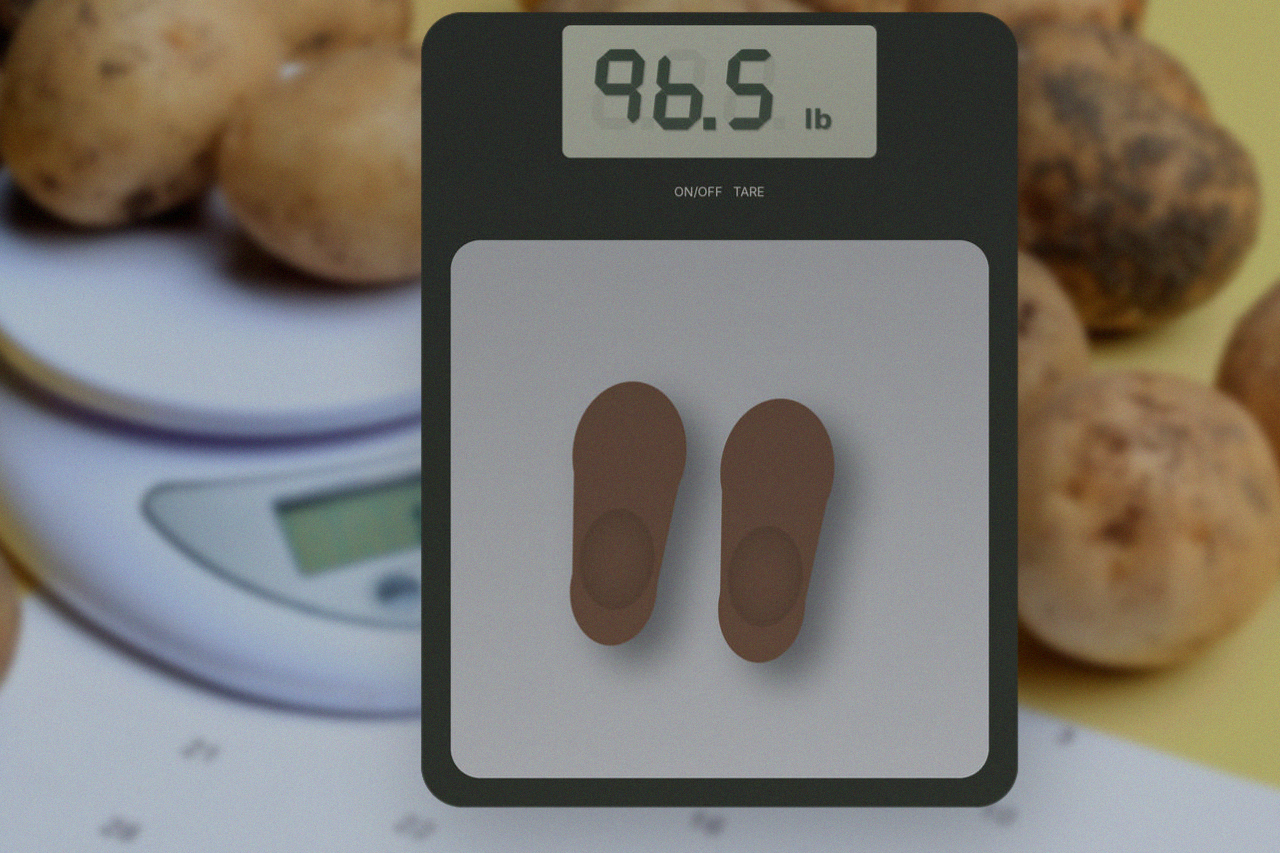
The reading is 96.5
